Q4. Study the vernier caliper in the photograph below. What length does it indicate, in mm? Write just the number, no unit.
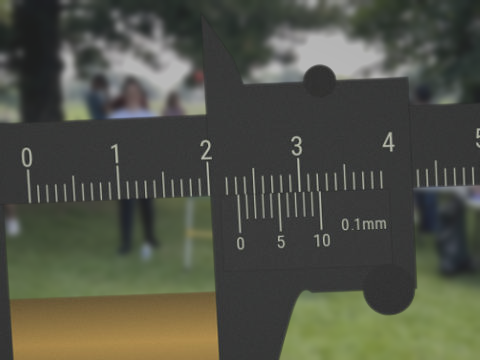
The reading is 23.2
